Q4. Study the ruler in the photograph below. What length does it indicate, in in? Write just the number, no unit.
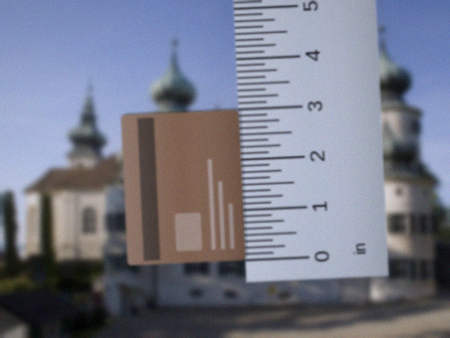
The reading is 3
